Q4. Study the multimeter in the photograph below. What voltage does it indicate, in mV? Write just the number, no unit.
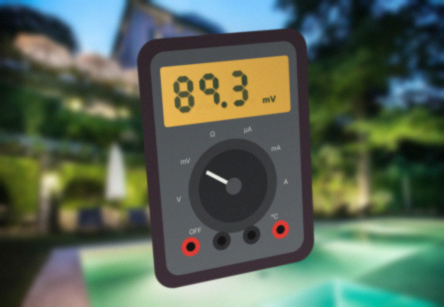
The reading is 89.3
